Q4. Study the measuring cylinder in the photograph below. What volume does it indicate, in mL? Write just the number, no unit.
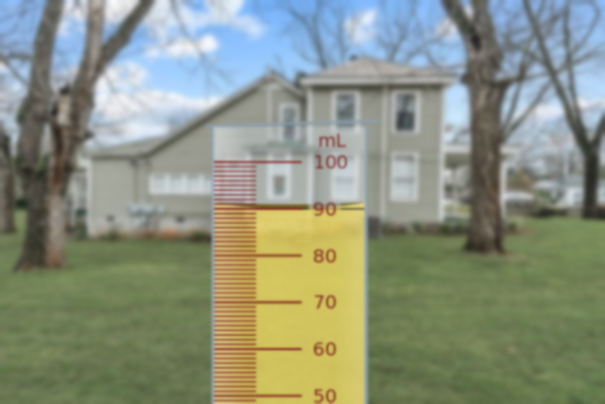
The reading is 90
